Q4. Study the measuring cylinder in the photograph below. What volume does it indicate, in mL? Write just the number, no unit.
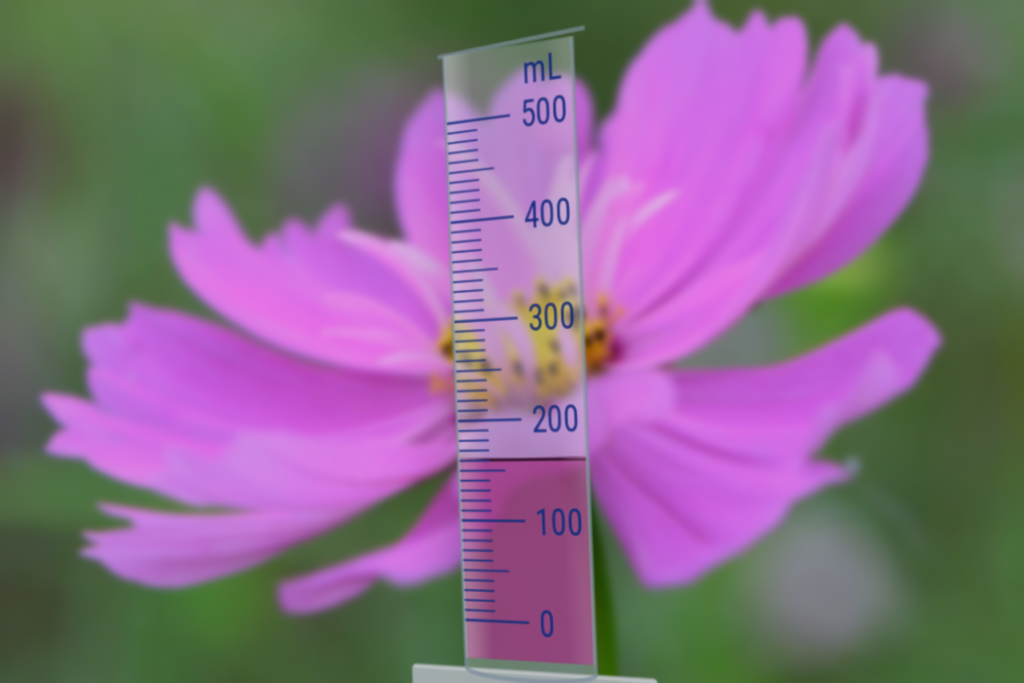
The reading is 160
